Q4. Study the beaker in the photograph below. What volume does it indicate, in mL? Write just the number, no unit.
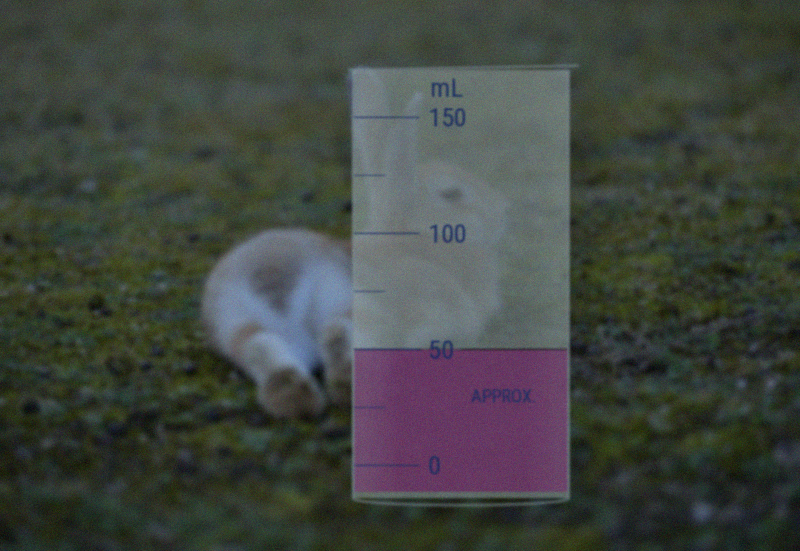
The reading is 50
